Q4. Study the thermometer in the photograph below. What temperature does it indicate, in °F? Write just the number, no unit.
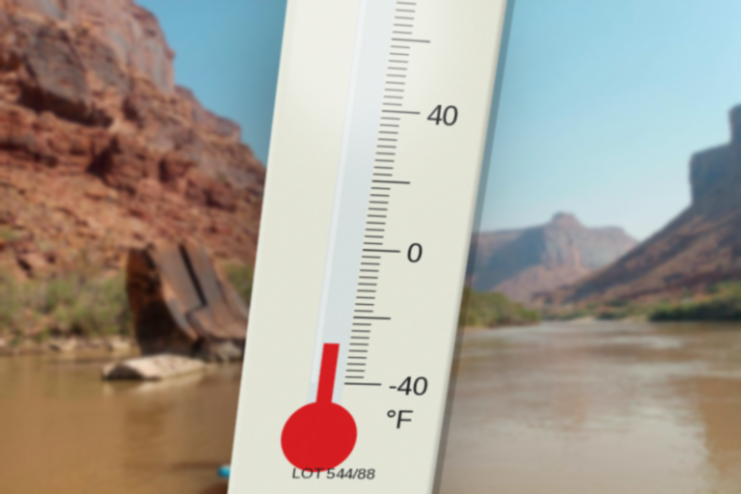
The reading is -28
